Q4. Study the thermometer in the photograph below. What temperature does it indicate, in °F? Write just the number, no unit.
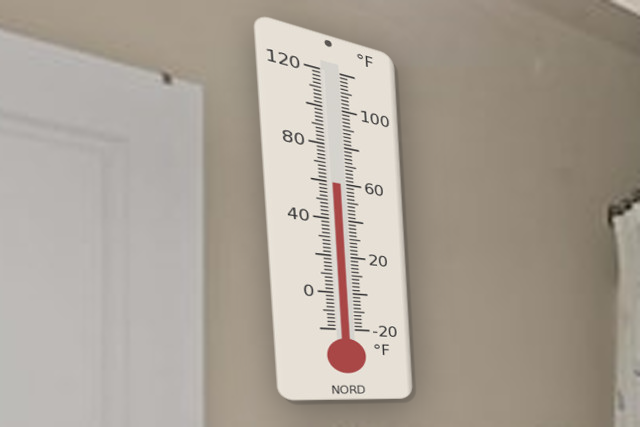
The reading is 60
